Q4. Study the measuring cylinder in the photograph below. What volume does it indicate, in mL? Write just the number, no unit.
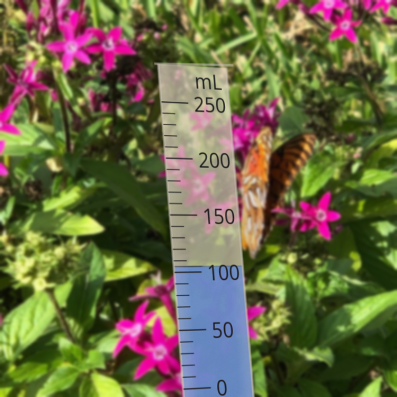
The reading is 105
